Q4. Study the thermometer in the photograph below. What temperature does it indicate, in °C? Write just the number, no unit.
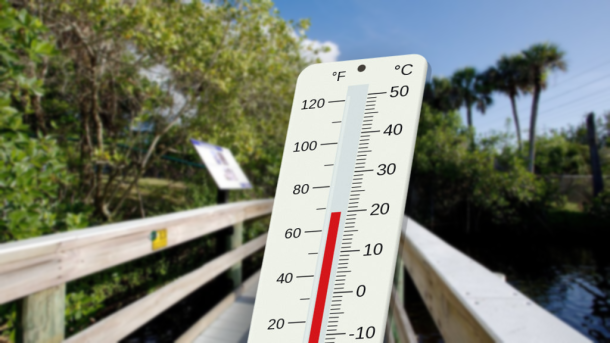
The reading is 20
